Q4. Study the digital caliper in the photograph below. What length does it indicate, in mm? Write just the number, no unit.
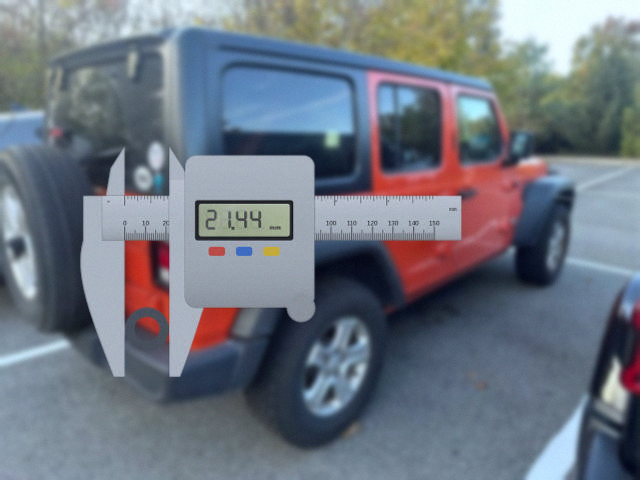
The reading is 21.44
